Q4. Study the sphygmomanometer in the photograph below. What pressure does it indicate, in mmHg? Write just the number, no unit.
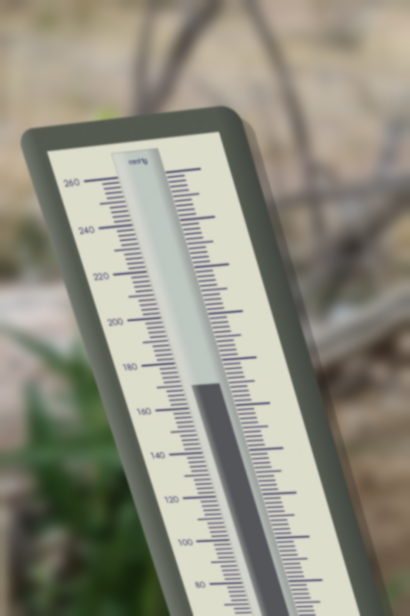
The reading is 170
